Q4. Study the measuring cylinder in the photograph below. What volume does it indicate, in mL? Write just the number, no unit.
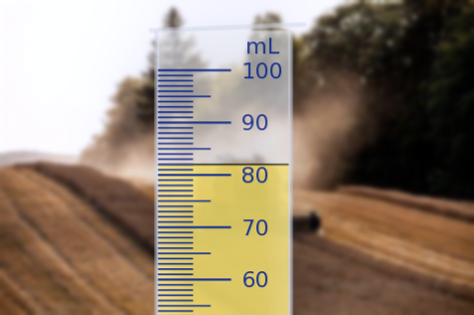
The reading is 82
